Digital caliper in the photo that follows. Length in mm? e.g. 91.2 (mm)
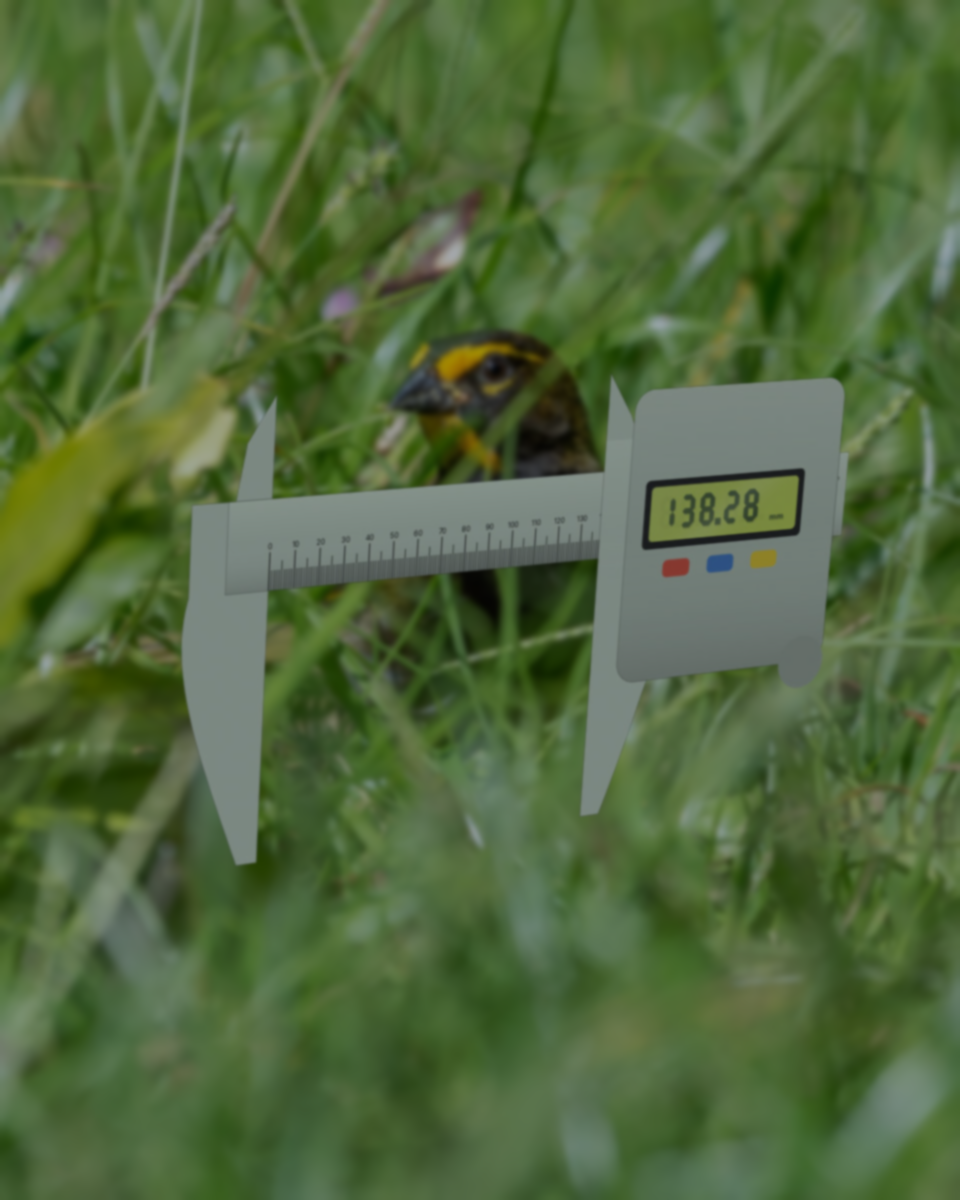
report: 138.28 (mm)
